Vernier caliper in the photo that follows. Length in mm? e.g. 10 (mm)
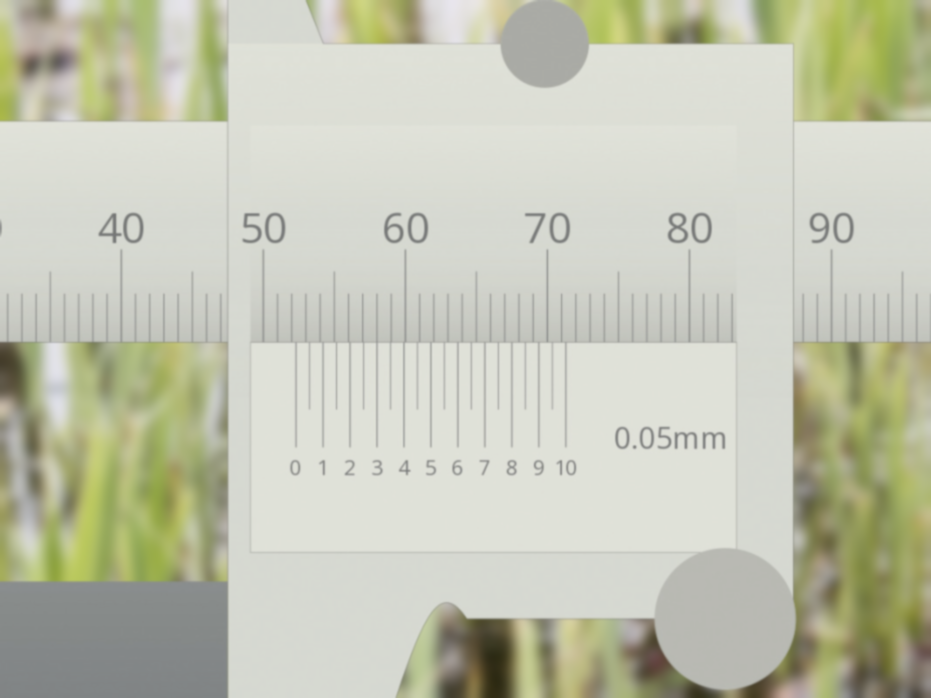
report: 52.3 (mm)
